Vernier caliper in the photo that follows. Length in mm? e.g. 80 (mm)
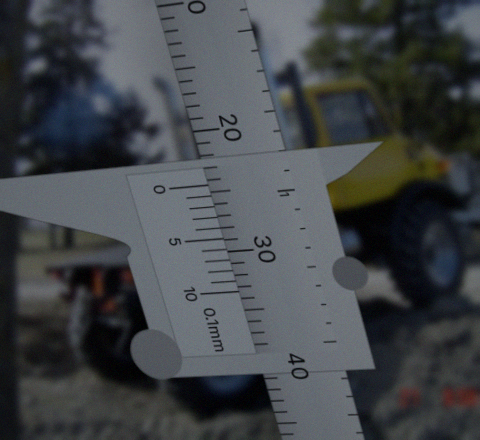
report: 24.4 (mm)
